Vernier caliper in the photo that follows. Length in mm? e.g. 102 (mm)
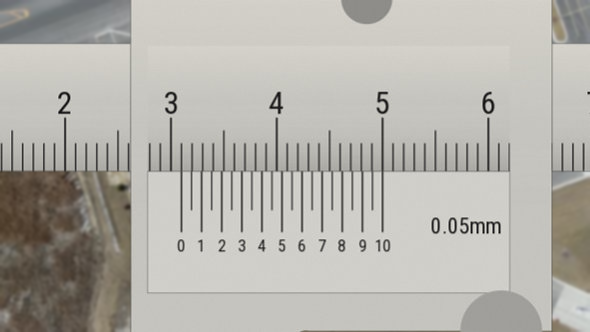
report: 31.0 (mm)
